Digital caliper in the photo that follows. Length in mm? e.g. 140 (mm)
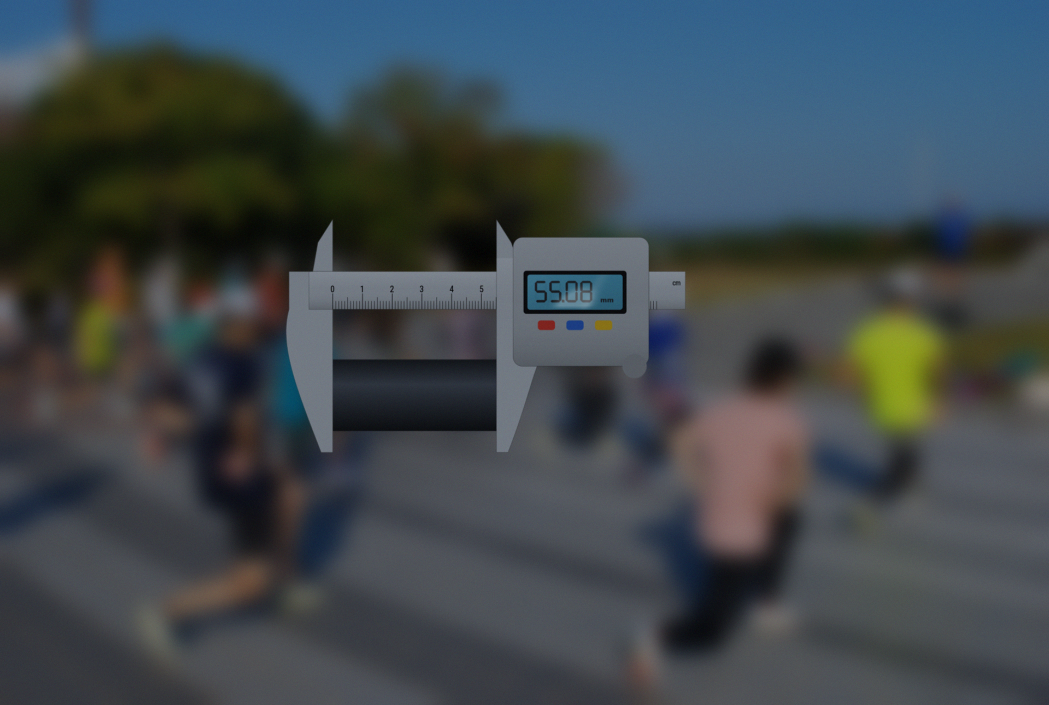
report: 55.08 (mm)
